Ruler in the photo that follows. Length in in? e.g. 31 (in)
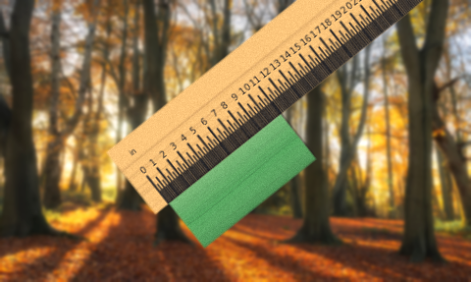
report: 11 (in)
